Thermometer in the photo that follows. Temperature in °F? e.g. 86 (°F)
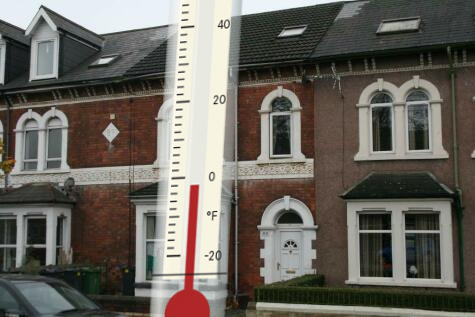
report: -2 (°F)
